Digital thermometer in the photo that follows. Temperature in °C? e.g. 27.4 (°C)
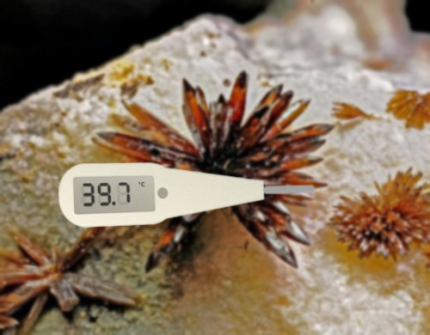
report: 39.7 (°C)
